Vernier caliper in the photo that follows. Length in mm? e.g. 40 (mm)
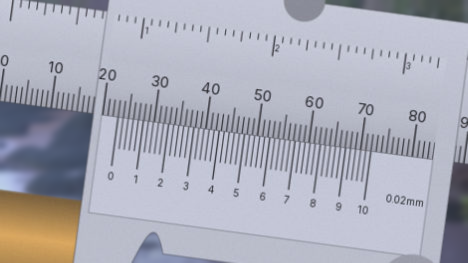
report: 23.0 (mm)
